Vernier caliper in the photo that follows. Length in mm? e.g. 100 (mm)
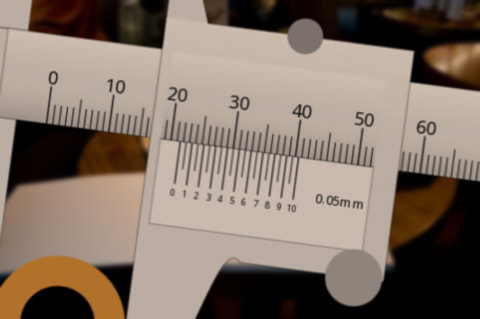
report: 21.5 (mm)
